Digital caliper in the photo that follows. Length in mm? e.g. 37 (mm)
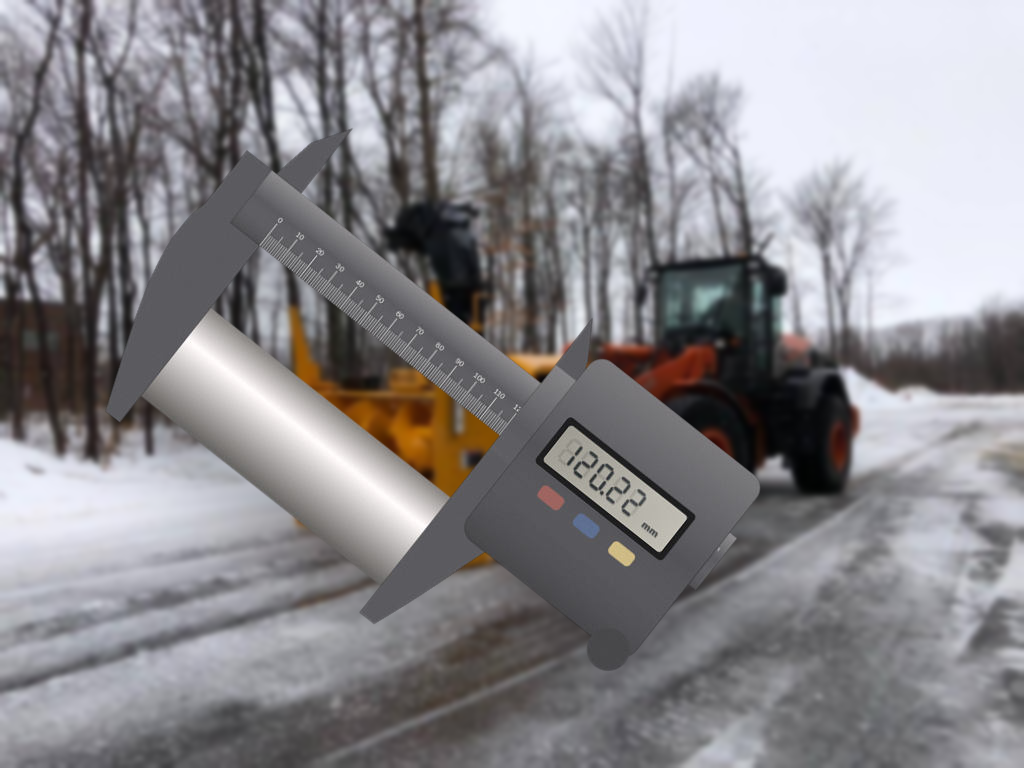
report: 120.22 (mm)
